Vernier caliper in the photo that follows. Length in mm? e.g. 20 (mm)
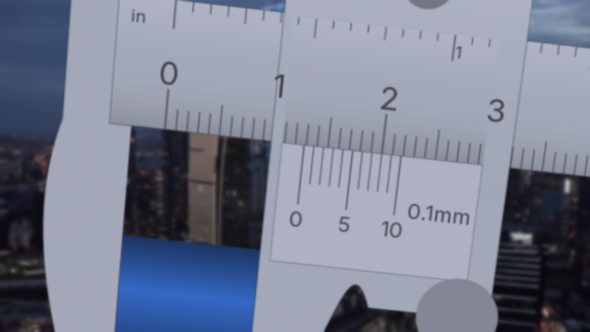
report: 12.8 (mm)
